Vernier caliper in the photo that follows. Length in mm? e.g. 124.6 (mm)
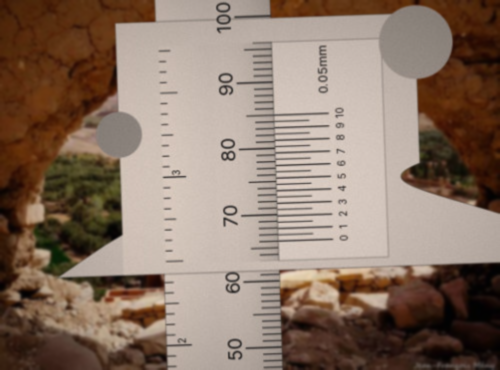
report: 66.0 (mm)
